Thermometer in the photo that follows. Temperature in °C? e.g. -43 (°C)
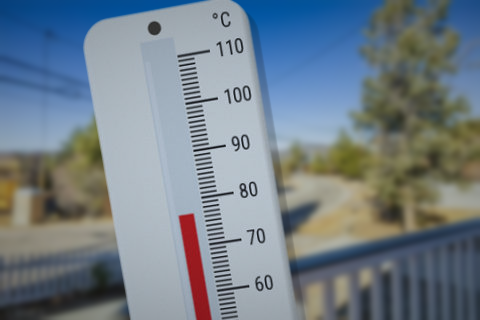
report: 77 (°C)
